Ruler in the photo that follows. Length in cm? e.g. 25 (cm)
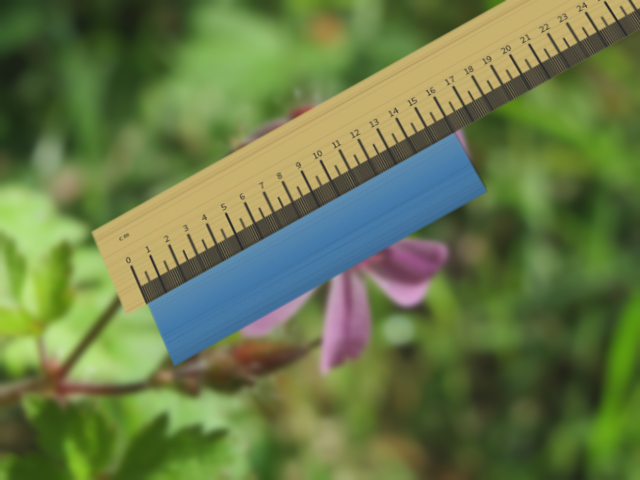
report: 16 (cm)
